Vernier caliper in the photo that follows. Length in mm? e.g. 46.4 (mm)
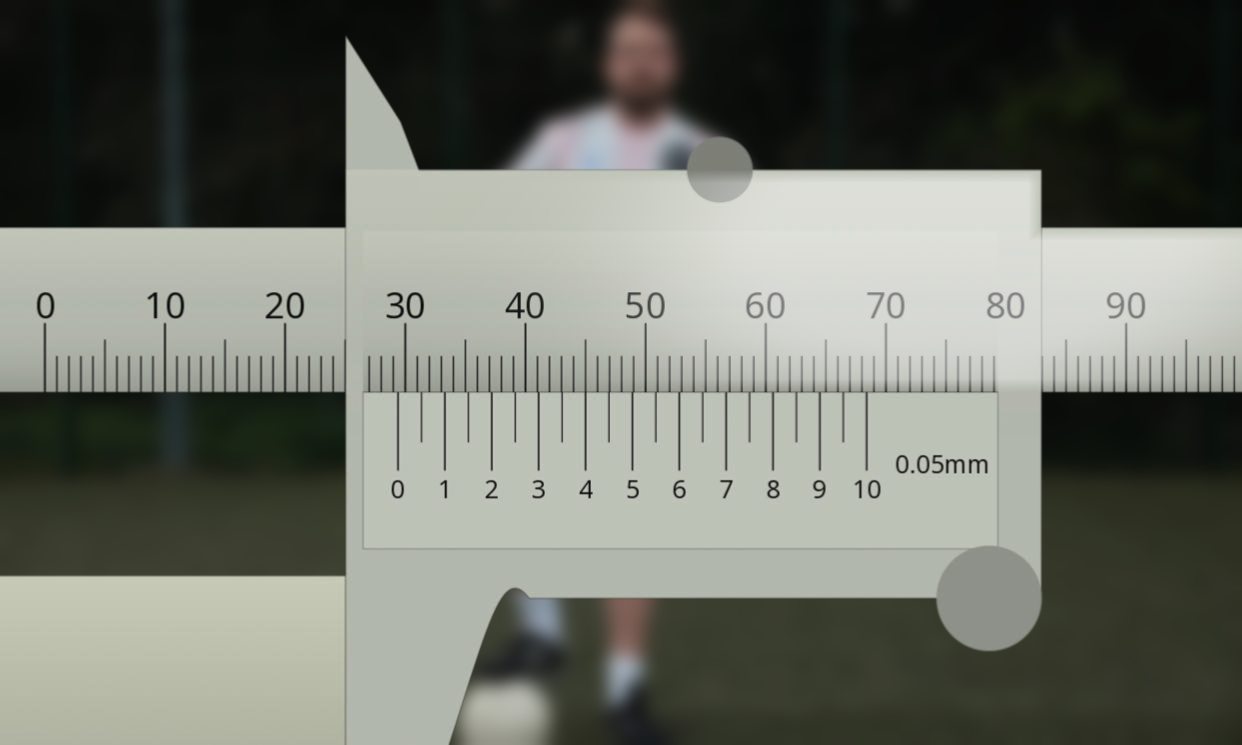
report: 29.4 (mm)
